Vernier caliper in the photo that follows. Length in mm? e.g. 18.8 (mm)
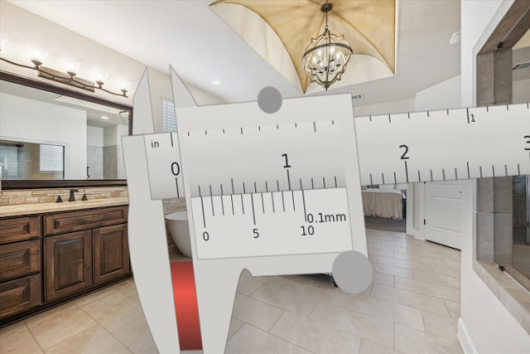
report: 2.1 (mm)
